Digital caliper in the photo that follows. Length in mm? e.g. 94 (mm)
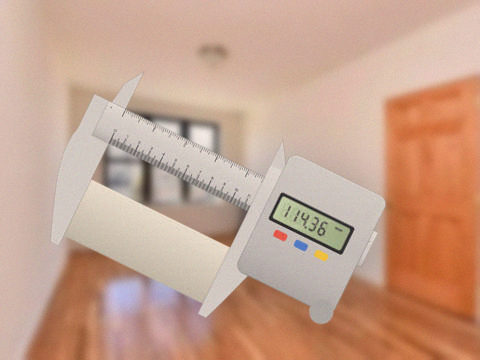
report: 114.36 (mm)
